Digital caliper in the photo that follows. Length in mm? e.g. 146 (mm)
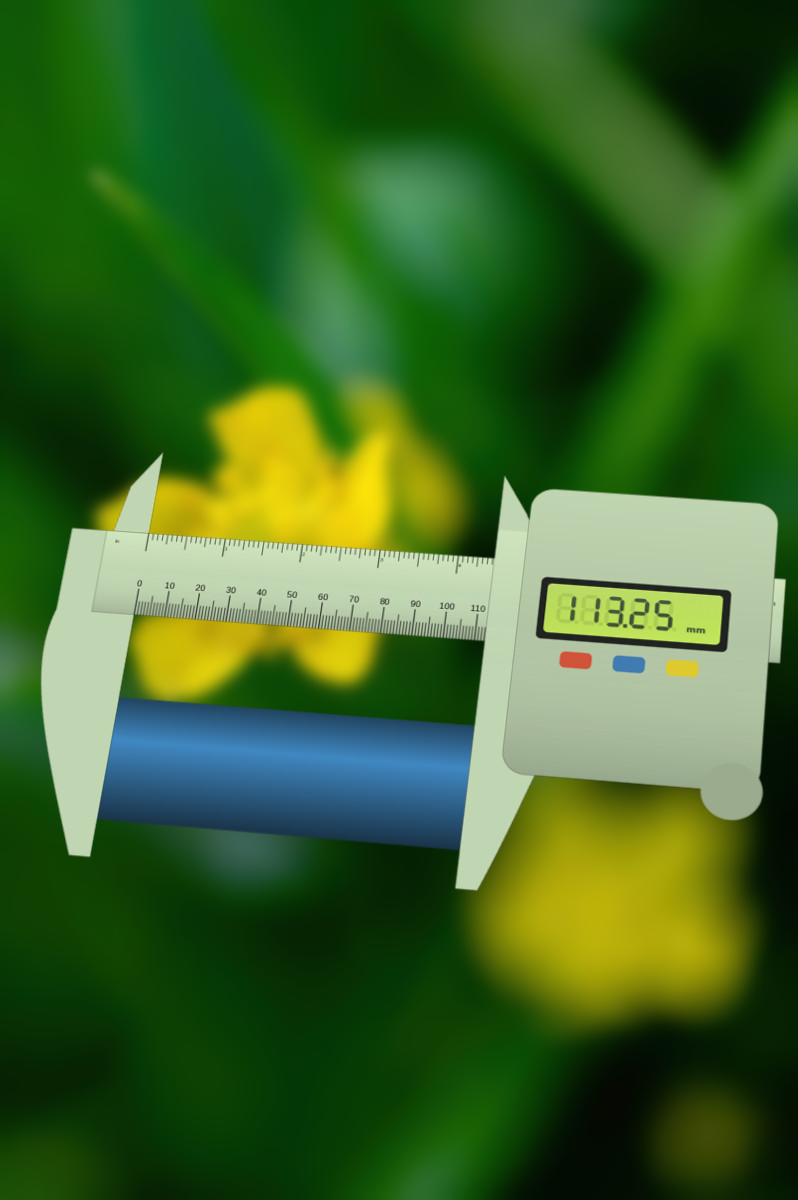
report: 113.25 (mm)
